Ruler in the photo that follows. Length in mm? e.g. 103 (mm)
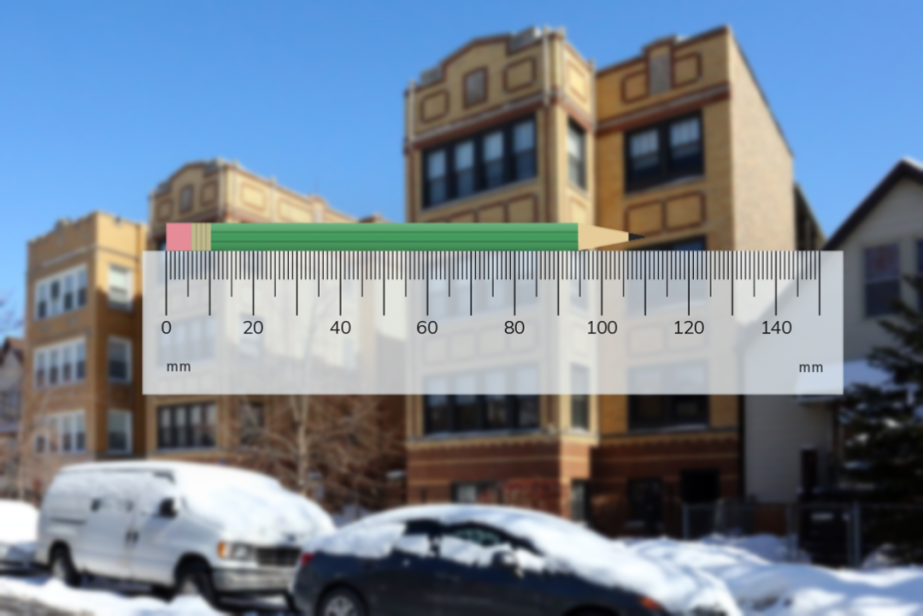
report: 110 (mm)
